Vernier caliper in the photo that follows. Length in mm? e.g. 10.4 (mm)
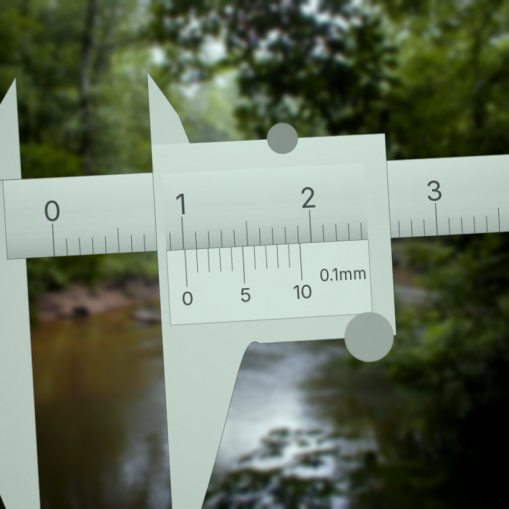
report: 10.1 (mm)
